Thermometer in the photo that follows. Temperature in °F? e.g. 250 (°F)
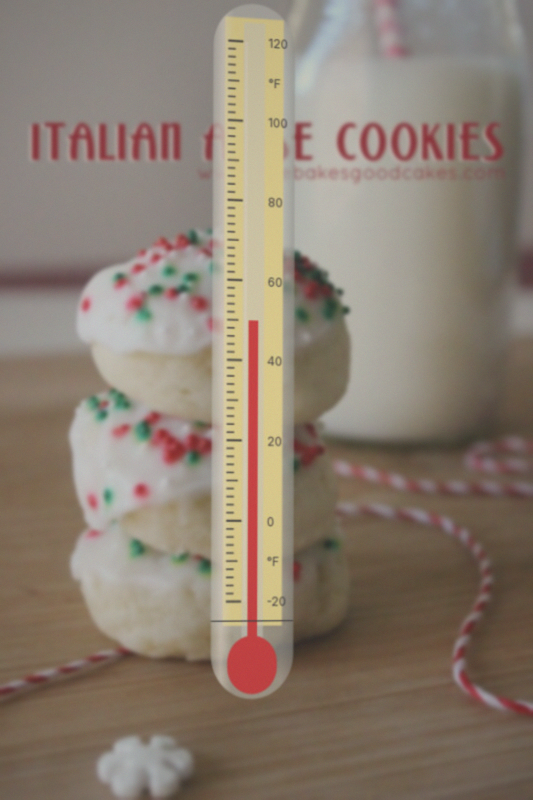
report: 50 (°F)
